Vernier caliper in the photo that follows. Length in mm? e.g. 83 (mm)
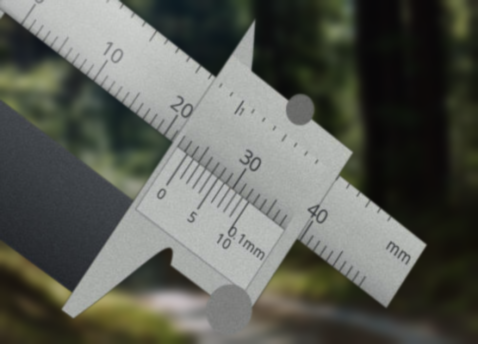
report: 23.4 (mm)
